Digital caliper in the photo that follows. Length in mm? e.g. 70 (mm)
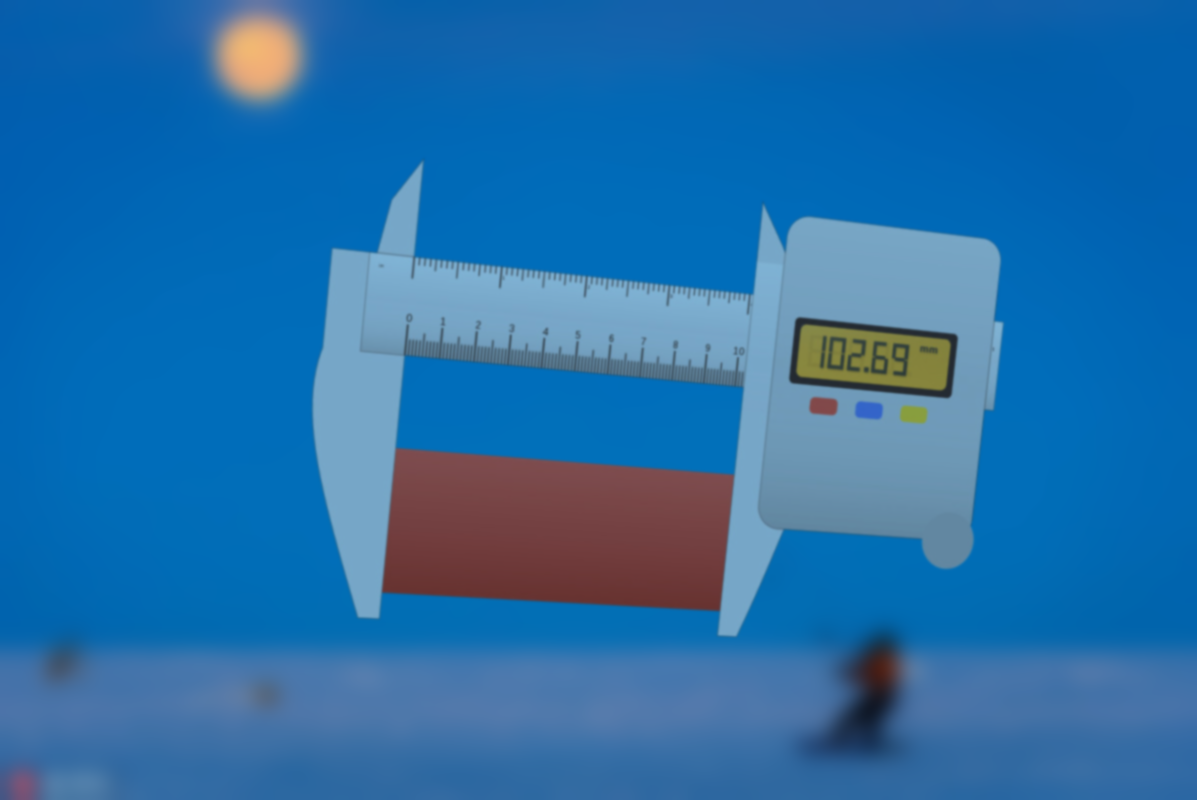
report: 102.69 (mm)
